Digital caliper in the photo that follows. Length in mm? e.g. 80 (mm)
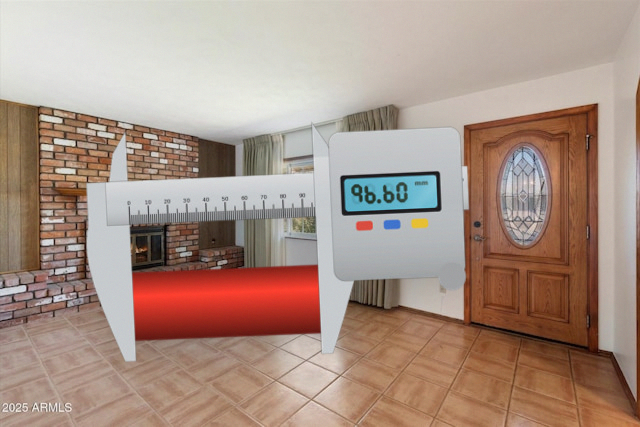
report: 96.60 (mm)
